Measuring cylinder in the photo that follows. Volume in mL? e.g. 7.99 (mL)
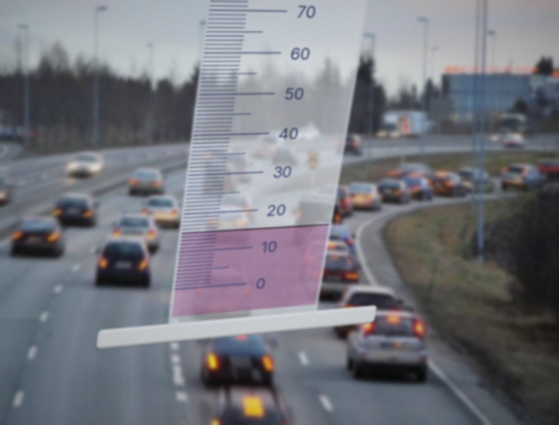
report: 15 (mL)
